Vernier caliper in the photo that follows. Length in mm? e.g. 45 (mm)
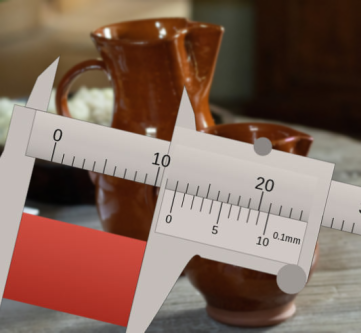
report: 12.0 (mm)
